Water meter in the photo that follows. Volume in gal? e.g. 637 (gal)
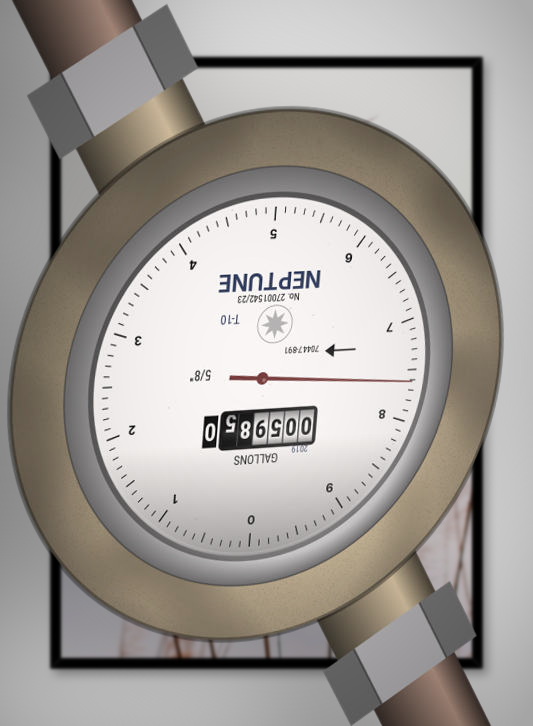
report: 59847.6 (gal)
